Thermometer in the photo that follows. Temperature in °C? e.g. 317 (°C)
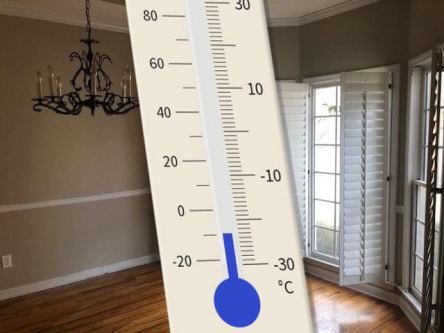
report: -23 (°C)
